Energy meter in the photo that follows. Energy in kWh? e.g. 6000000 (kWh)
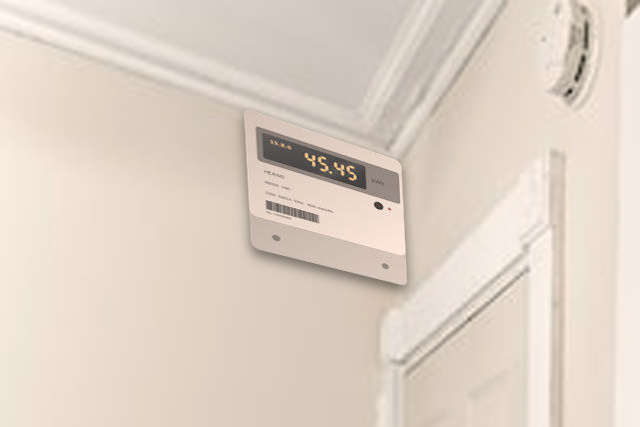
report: 45.45 (kWh)
